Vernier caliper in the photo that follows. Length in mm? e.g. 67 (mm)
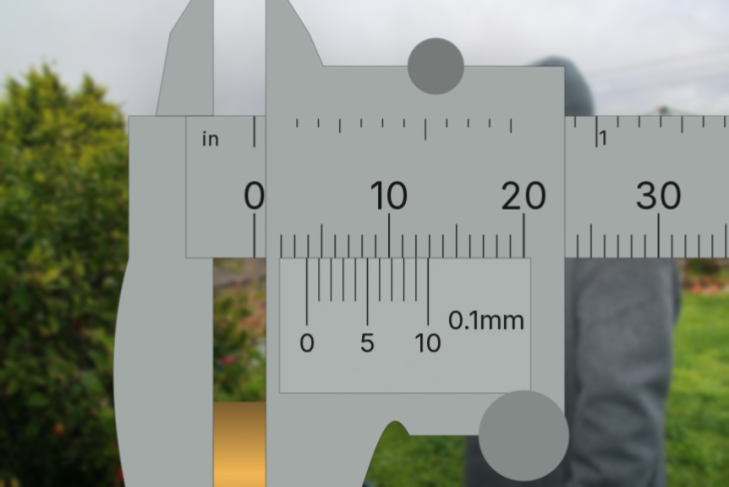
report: 3.9 (mm)
